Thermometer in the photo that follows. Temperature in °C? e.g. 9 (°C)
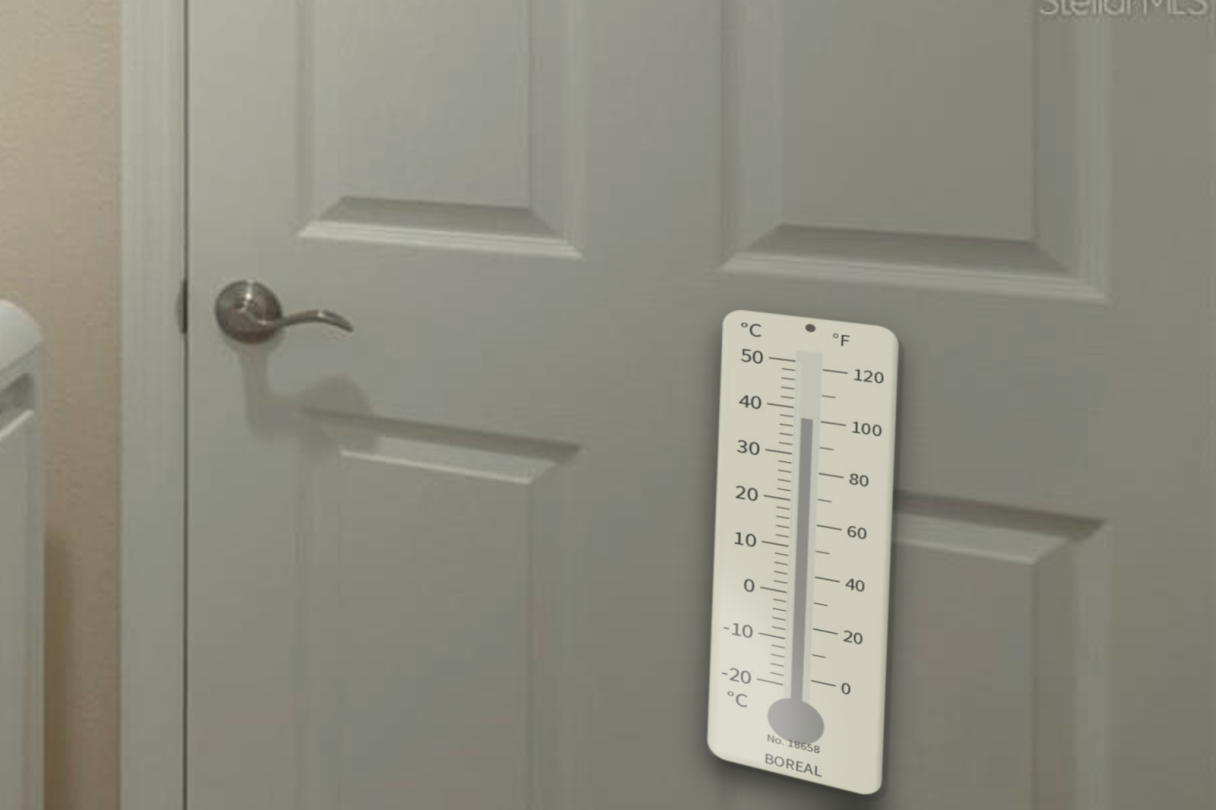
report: 38 (°C)
